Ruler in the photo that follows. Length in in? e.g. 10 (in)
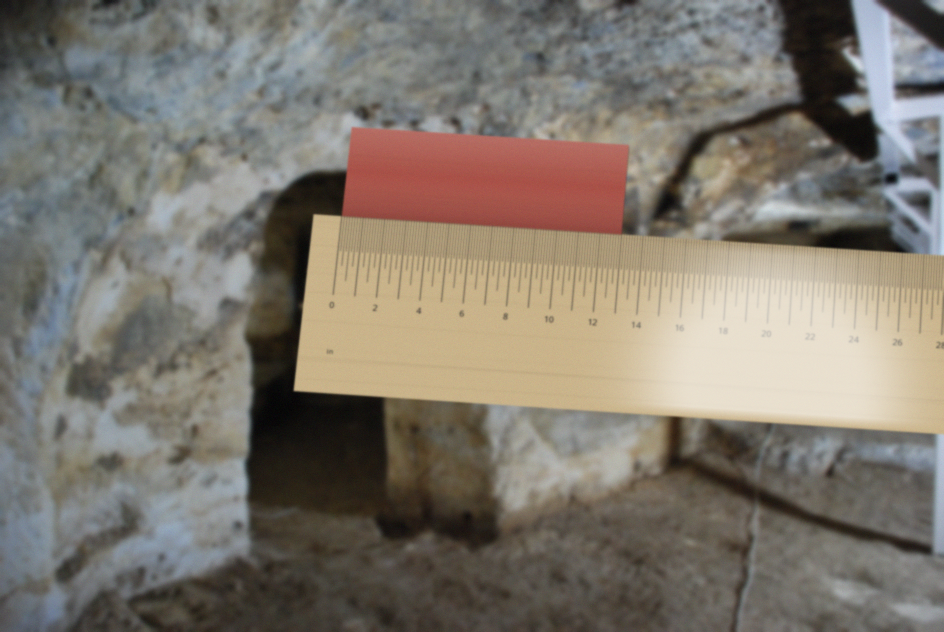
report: 13 (in)
